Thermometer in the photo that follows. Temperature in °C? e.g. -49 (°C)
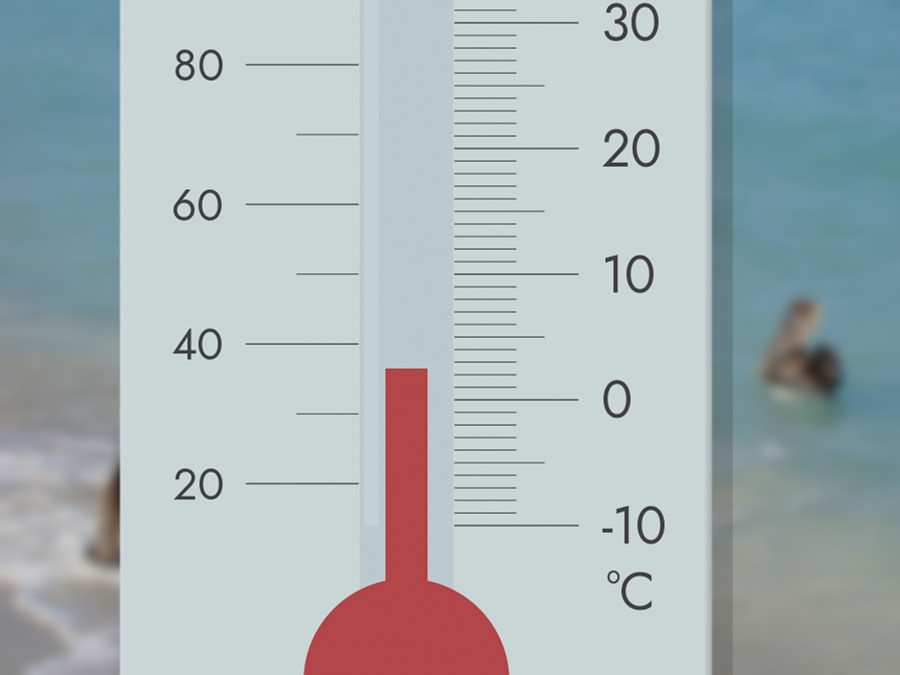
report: 2.5 (°C)
